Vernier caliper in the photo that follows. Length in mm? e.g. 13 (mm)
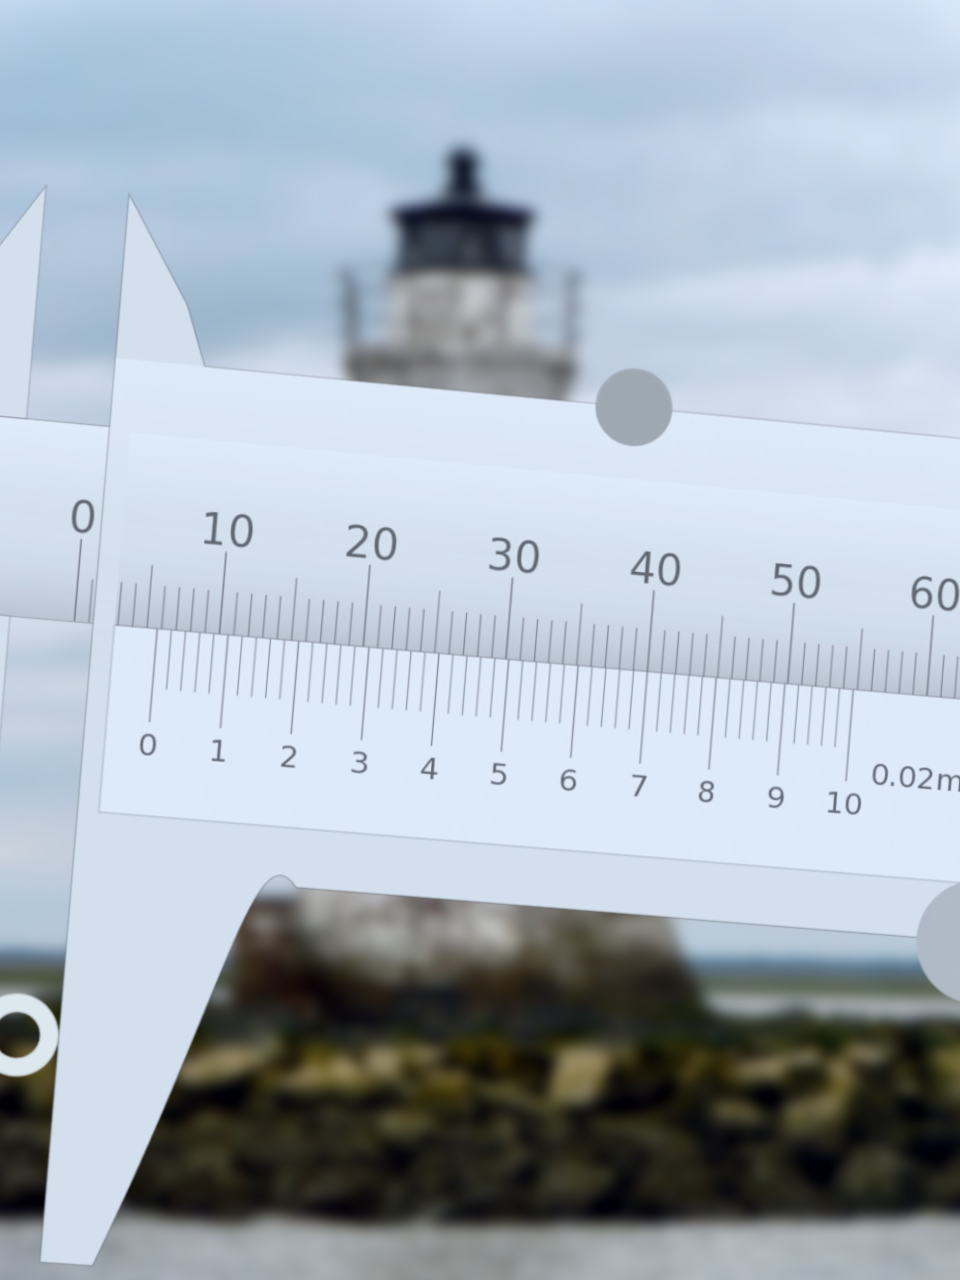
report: 5.7 (mm)
